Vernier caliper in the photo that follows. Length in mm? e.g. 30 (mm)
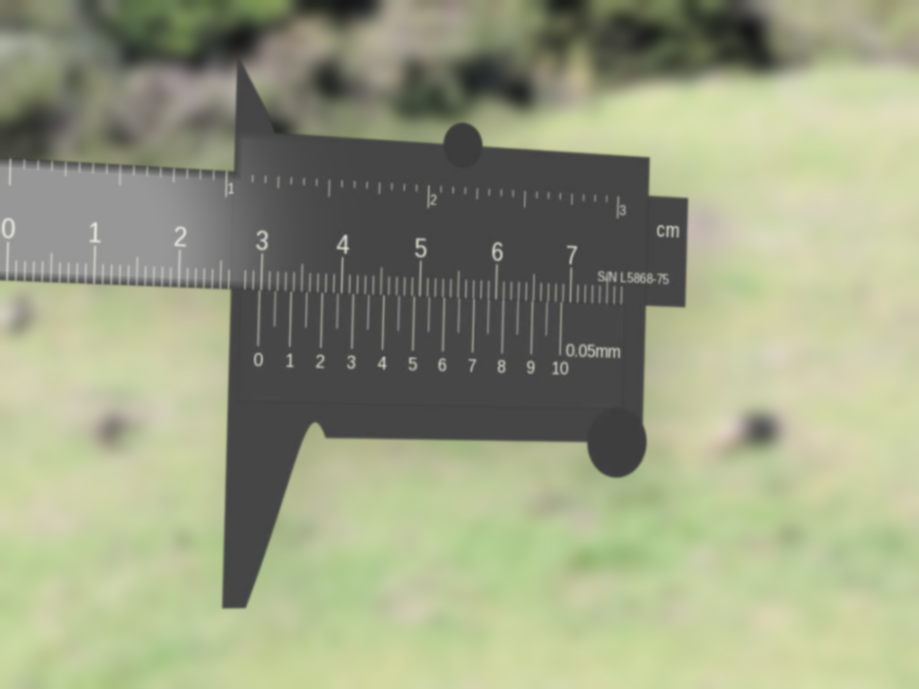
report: 29.8 (mm)
